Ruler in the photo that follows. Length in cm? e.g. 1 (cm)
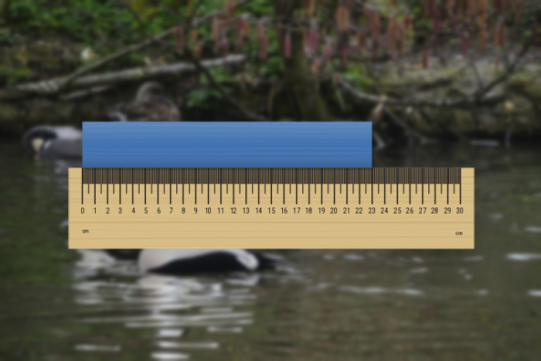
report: 23 (cm)
